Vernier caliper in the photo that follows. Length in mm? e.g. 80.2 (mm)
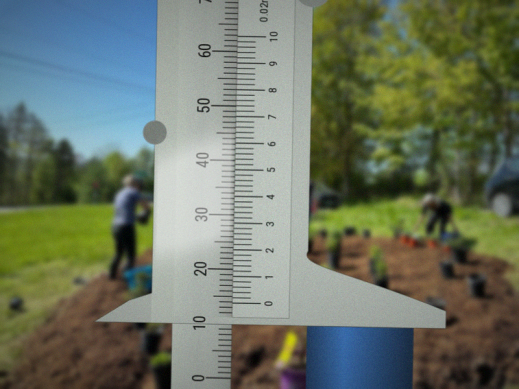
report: 13.8 (mm)
